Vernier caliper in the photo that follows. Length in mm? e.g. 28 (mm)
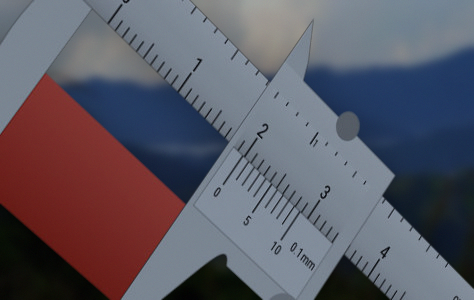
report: 19.8 (mm)
